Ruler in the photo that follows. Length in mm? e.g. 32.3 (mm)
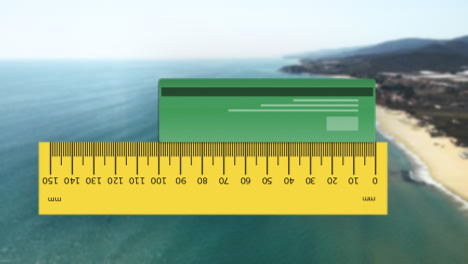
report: 100 (mm)
